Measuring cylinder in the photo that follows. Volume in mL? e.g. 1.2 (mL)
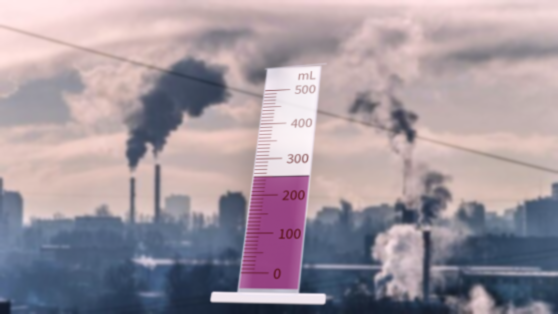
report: 250 (mL)
